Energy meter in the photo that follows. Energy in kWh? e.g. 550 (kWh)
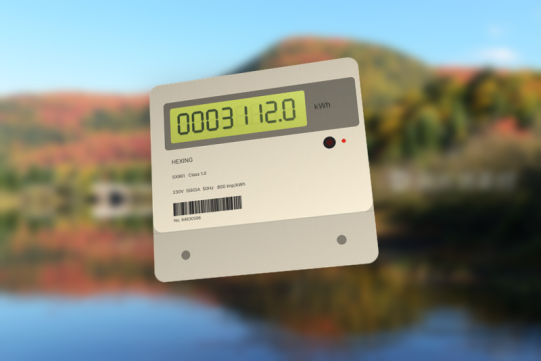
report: 3112.0 (kWh)
